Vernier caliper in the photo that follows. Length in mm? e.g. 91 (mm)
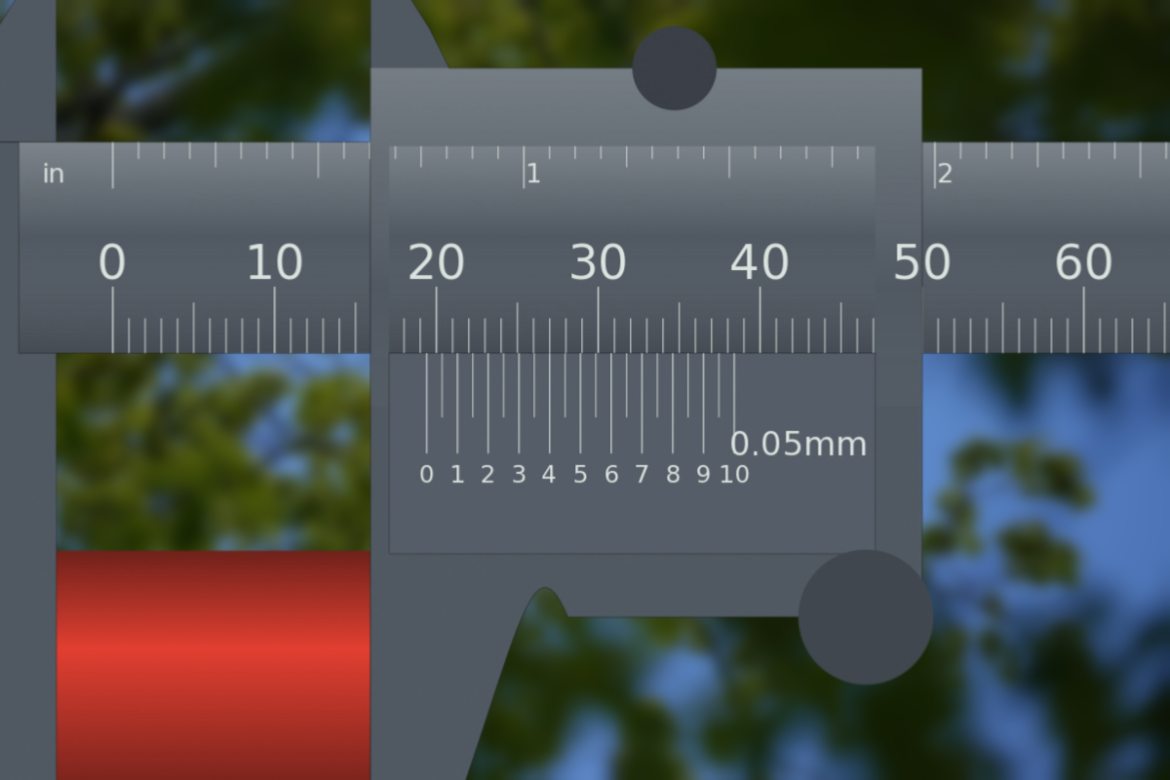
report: 19.4 (mm)
